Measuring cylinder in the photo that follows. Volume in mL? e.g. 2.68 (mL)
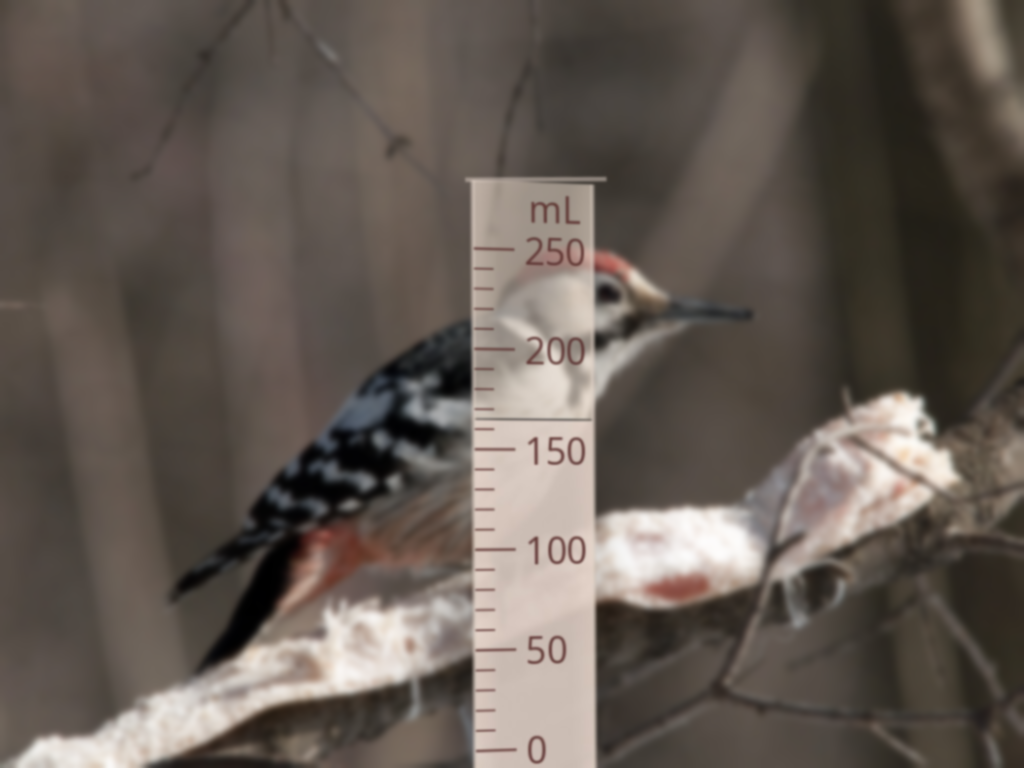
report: 165 (mL)
